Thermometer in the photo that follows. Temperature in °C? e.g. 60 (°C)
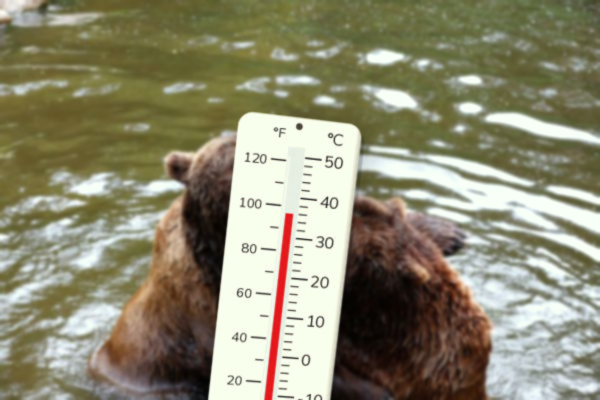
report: 36 (°C)
